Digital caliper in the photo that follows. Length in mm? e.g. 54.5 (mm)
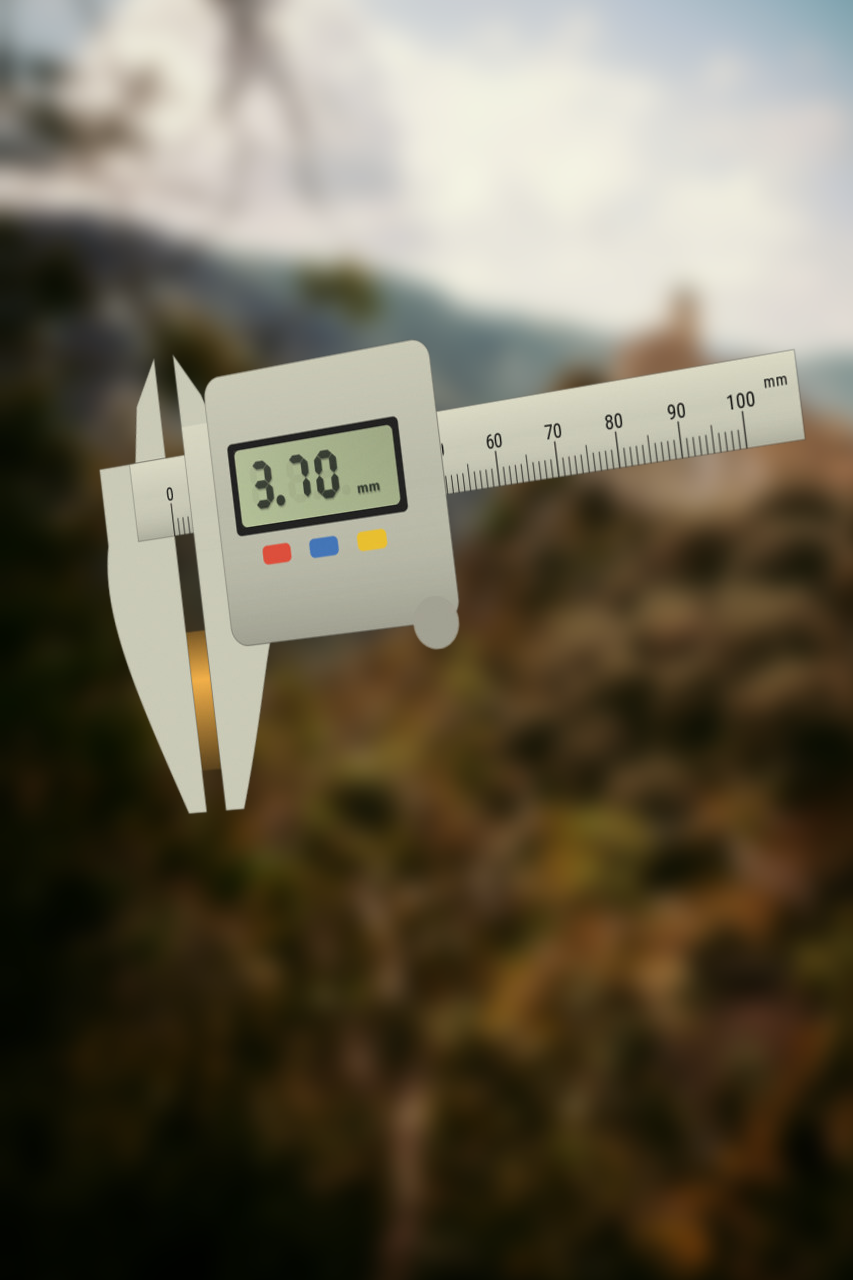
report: 3.70 (mm)
